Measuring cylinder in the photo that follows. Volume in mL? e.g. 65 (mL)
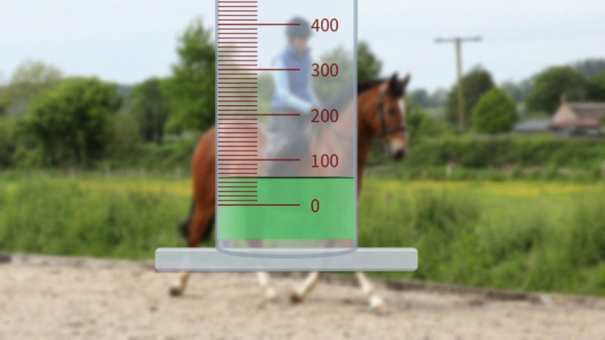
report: 60 (mL)
